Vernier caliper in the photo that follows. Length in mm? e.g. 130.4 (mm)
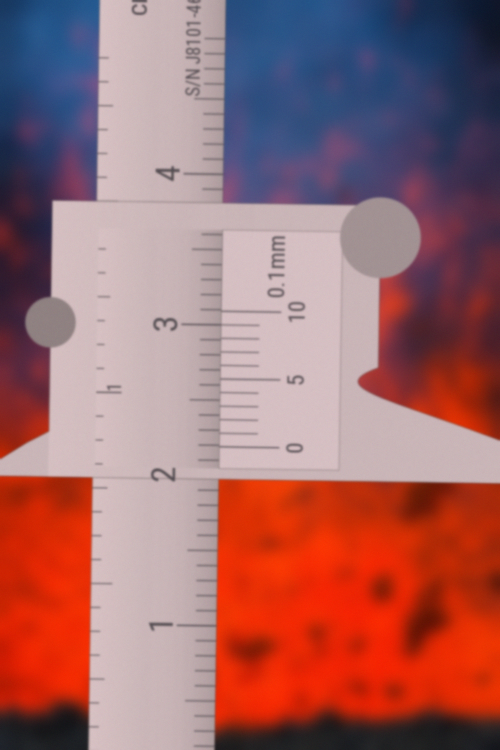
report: 21.9 (mm)
